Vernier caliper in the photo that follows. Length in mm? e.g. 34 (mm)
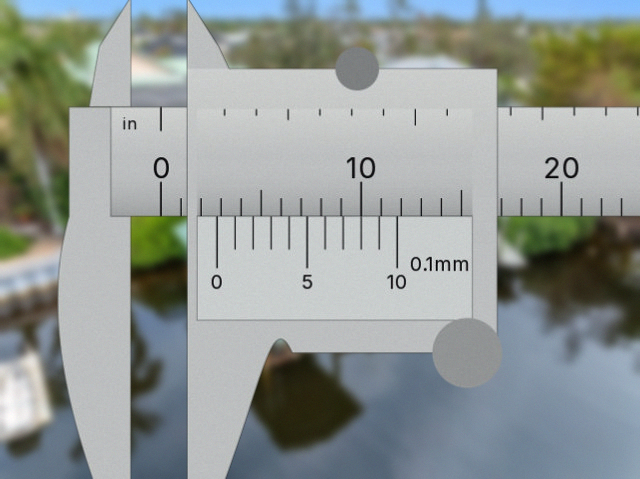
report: 2.8 (mm)
